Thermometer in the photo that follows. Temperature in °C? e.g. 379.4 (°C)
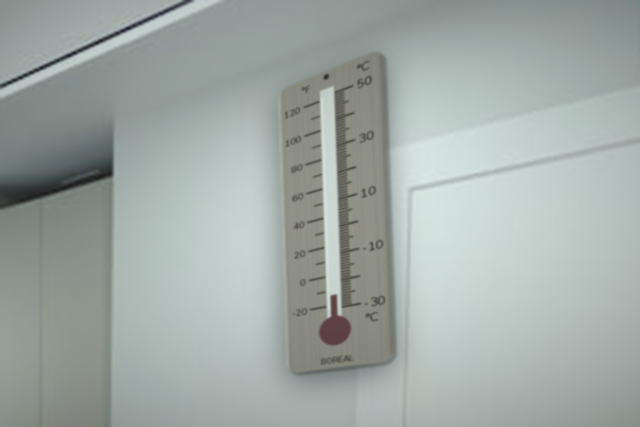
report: -25 (°C)
